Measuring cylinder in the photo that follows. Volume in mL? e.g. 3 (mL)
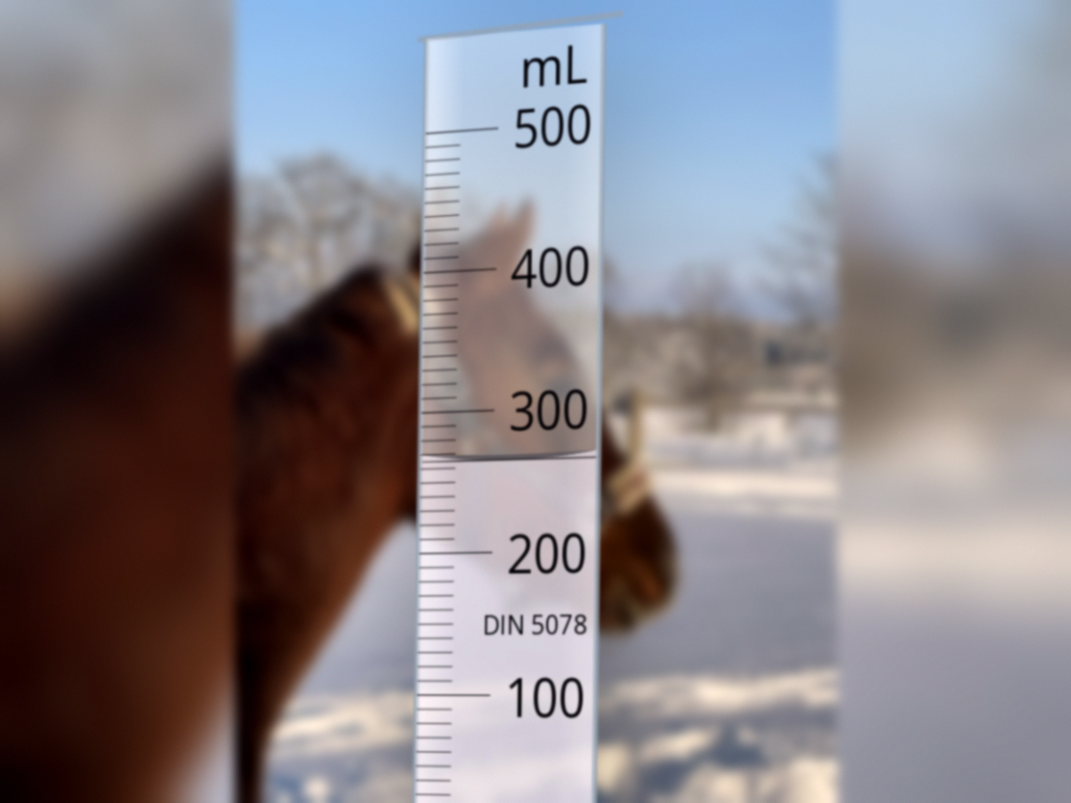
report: 265 (mL)
